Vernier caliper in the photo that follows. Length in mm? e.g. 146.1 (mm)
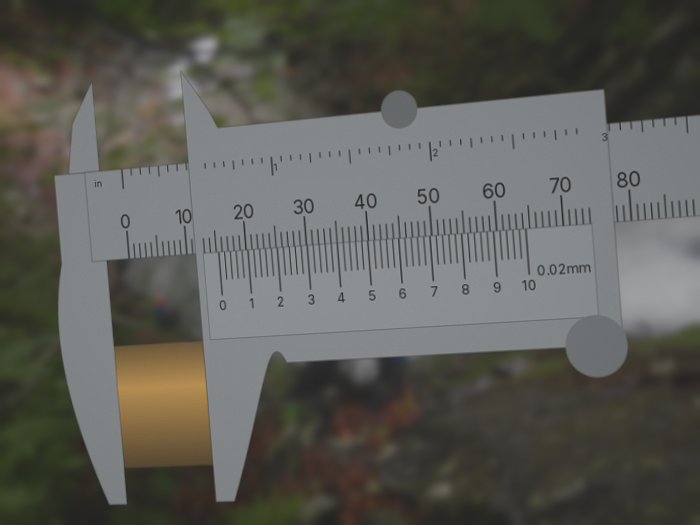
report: 15.4 (mm)
